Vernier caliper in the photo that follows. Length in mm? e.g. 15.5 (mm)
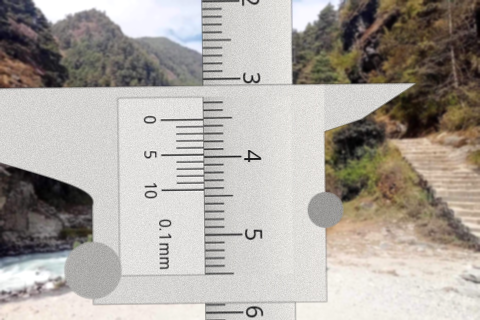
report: 35.2 (mm)
